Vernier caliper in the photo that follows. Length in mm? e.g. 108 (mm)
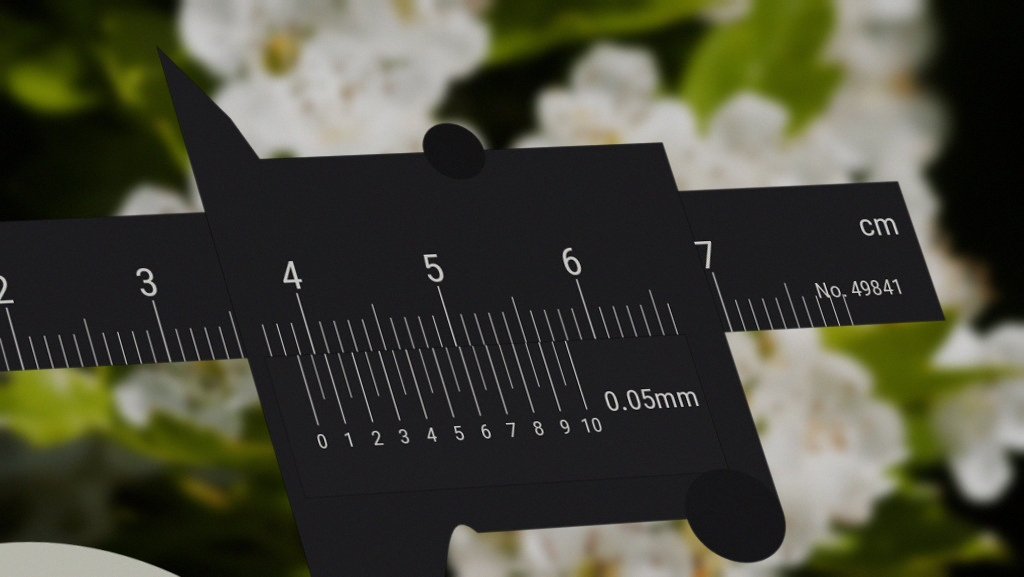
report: 38.8 (mm)
